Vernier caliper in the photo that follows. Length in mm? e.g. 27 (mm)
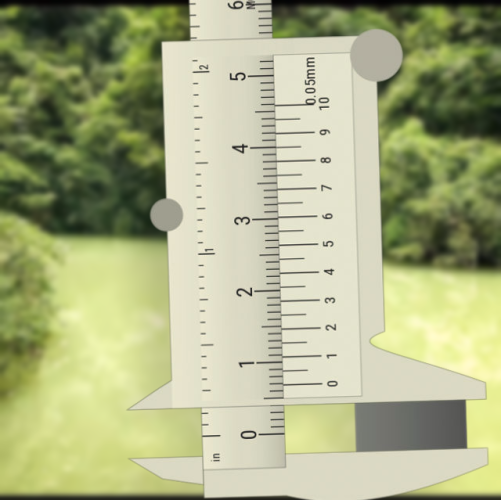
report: 6.8 (mm)
